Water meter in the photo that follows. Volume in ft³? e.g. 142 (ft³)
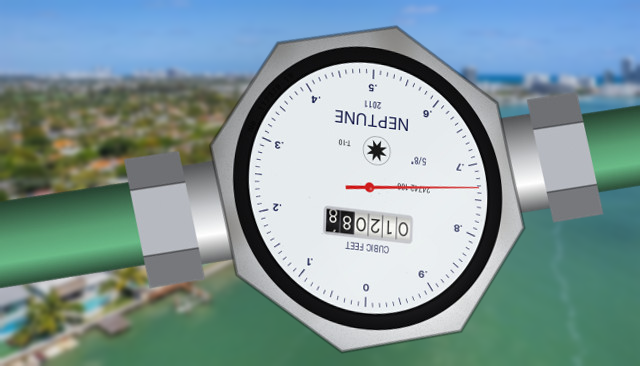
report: 12087.73 (ft³)
